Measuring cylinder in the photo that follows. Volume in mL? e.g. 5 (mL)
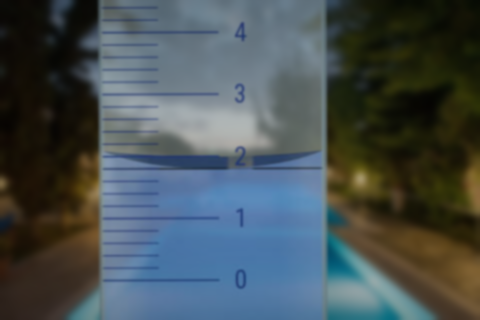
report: 1.8 (mL)
